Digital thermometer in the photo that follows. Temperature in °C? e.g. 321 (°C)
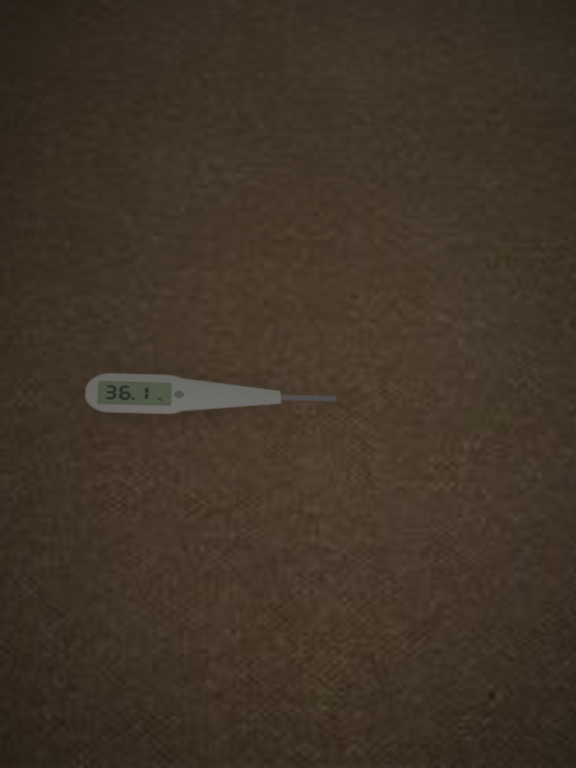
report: 36.1 (°C)
